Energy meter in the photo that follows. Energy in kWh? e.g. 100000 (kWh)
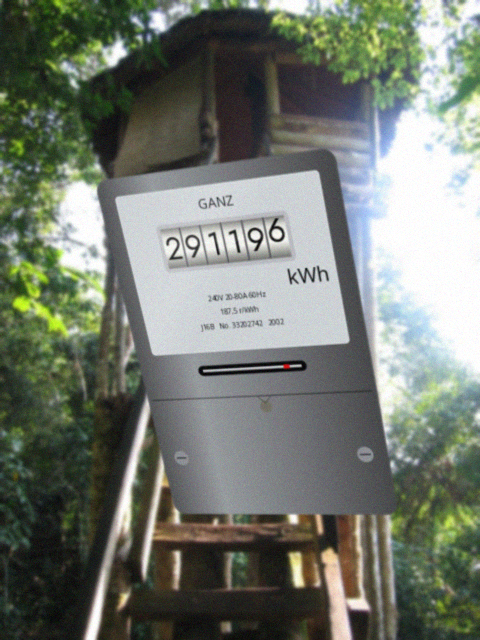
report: 291196 (kWh)
